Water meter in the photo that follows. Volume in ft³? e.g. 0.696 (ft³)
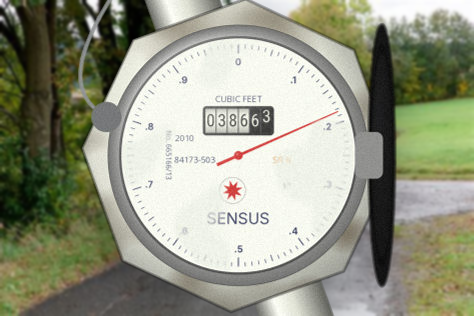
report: 38663.18 (ft³)
